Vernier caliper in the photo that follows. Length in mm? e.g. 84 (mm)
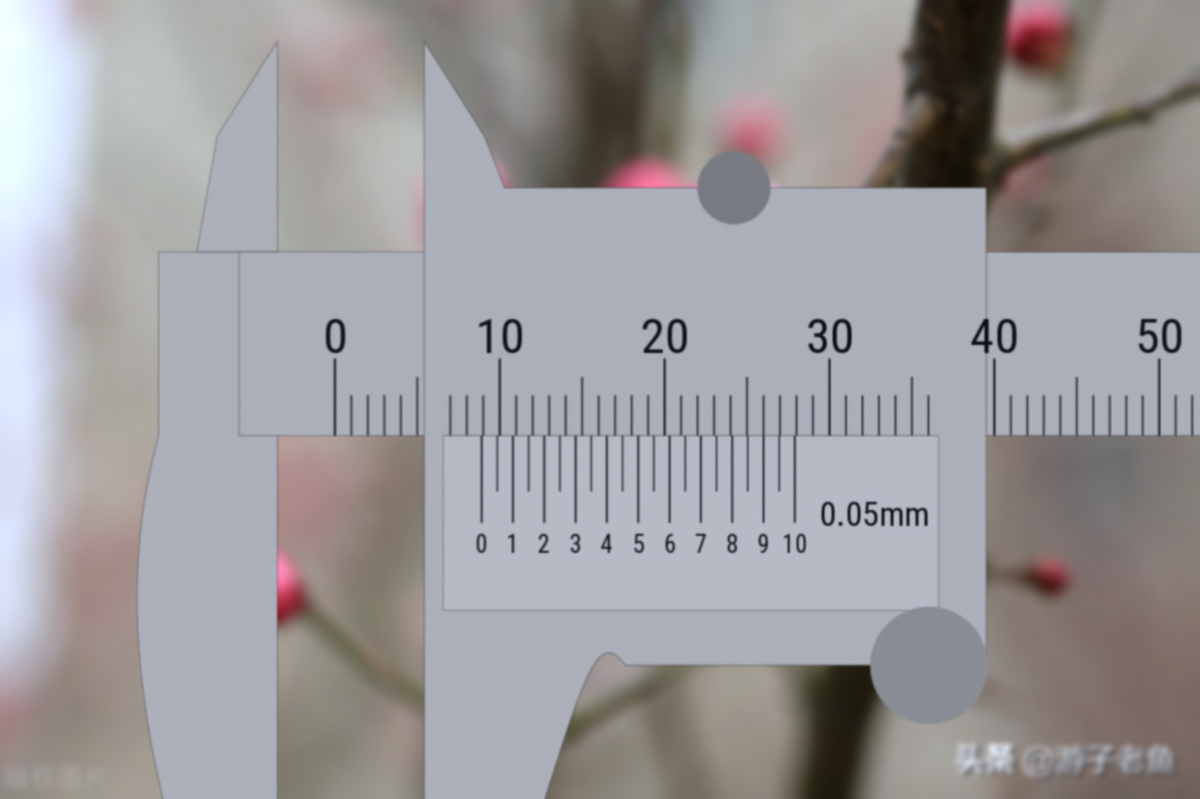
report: 8.9 (mm)
